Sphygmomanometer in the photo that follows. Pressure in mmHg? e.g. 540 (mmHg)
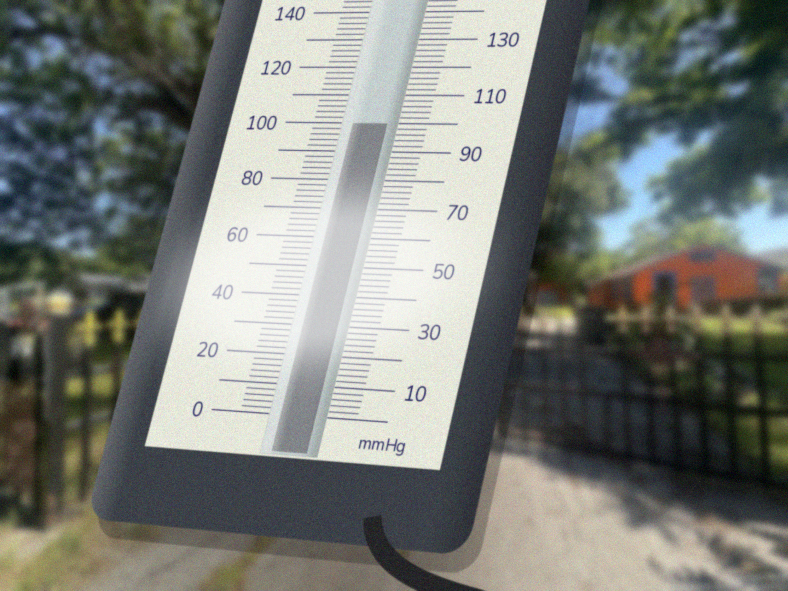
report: 100 (mmHg)
